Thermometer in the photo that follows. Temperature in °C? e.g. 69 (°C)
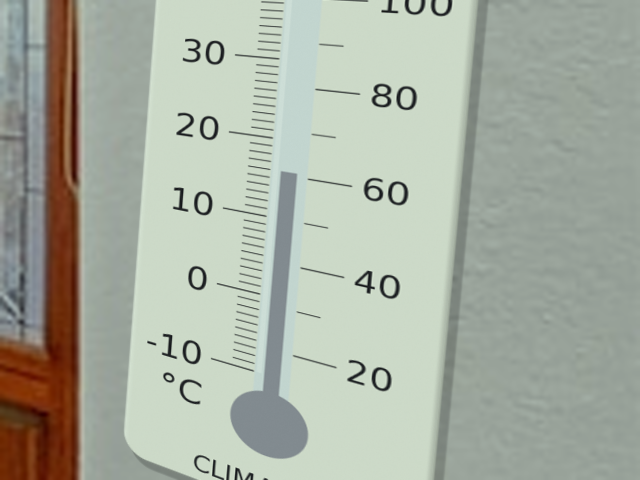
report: 16 (°C)
